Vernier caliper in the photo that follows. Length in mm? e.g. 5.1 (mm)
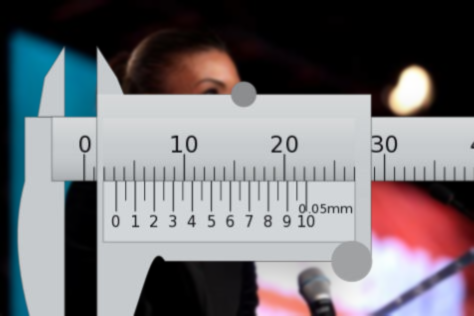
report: 3.2 (mm)
